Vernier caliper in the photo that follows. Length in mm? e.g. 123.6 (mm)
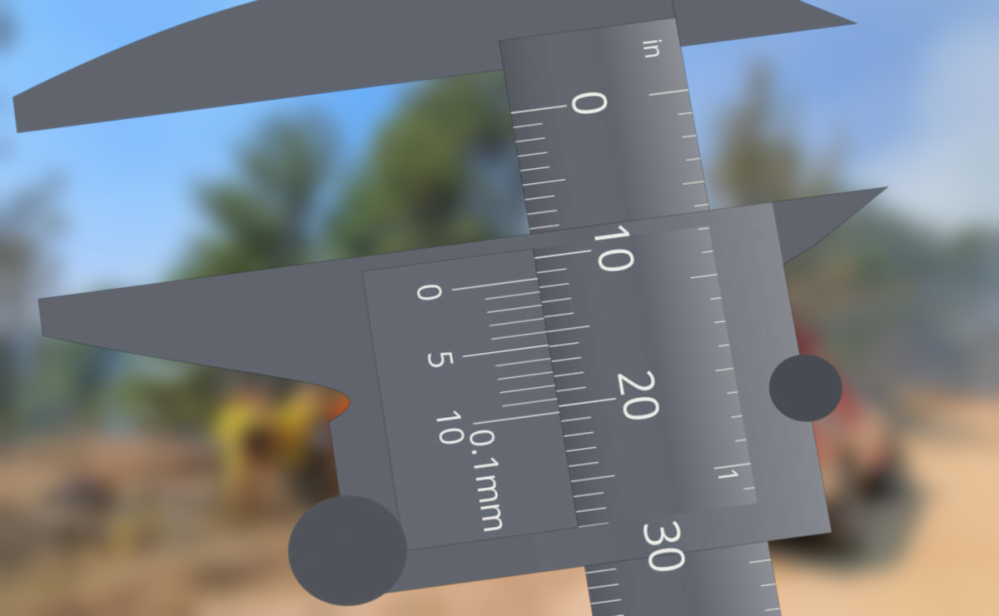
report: 11.4 (mm)
